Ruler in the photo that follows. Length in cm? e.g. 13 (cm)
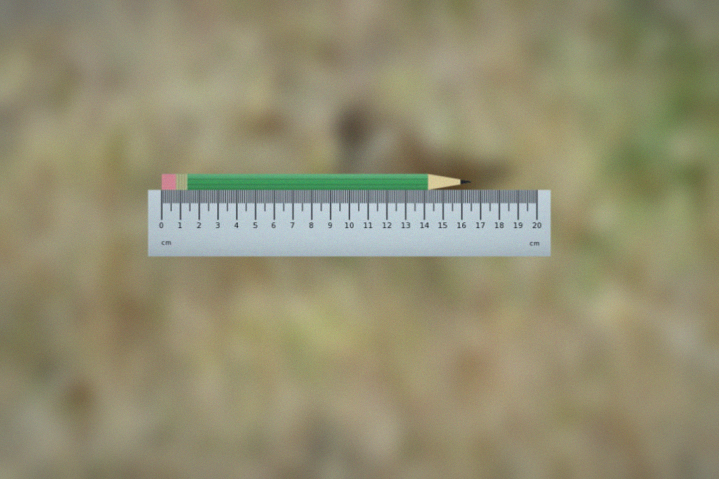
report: 16.5 (cm)
